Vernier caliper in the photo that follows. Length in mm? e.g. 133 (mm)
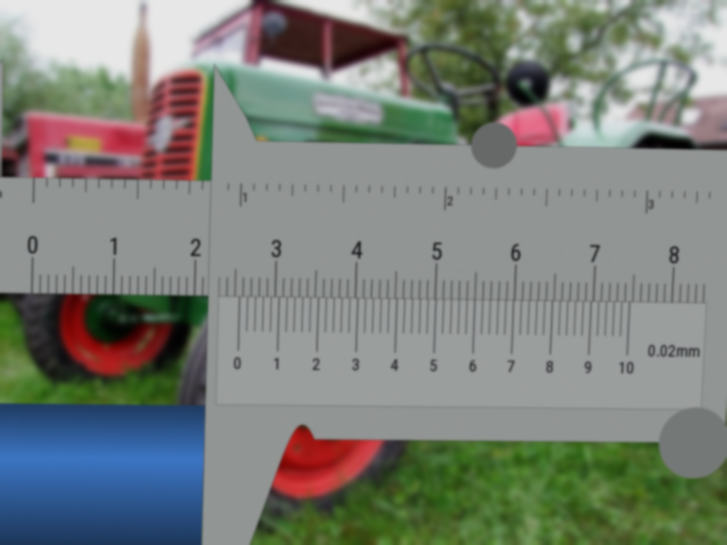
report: 25.6 (mm)
